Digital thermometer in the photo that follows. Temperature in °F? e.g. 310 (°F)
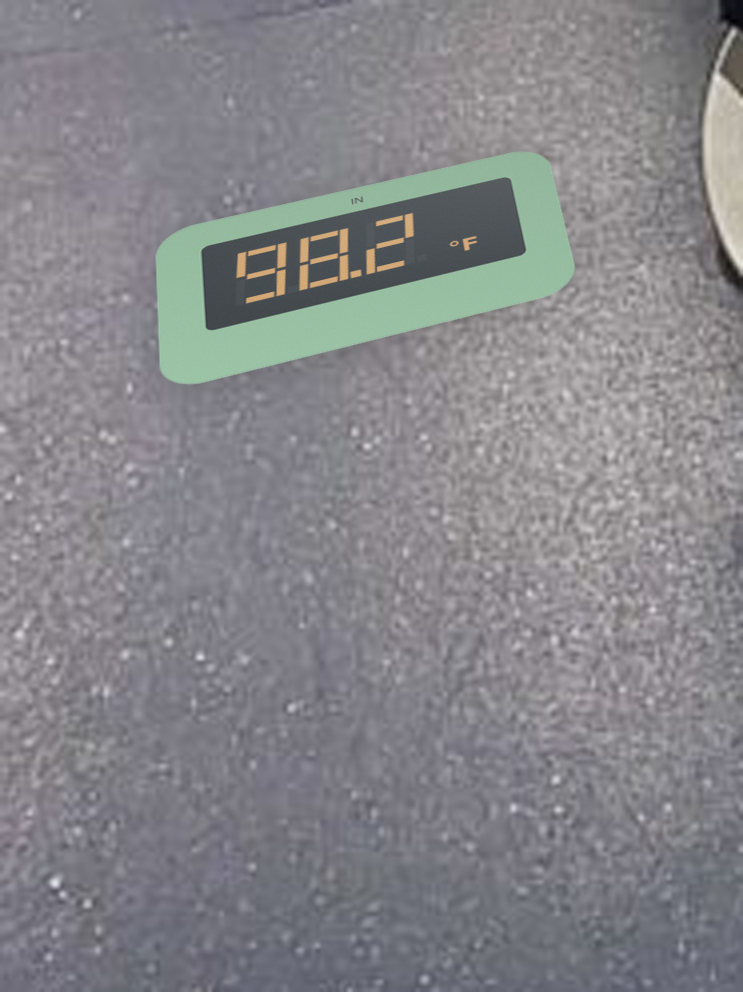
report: 98.2 (°F)
